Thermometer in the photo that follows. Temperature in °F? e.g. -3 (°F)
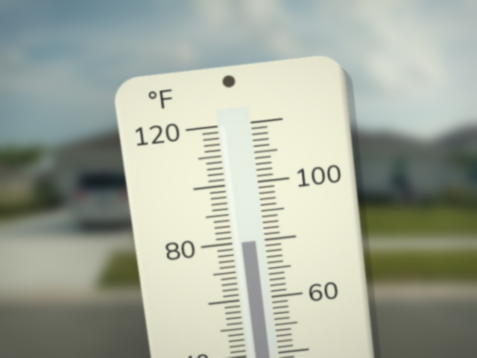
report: 80 (°F)
